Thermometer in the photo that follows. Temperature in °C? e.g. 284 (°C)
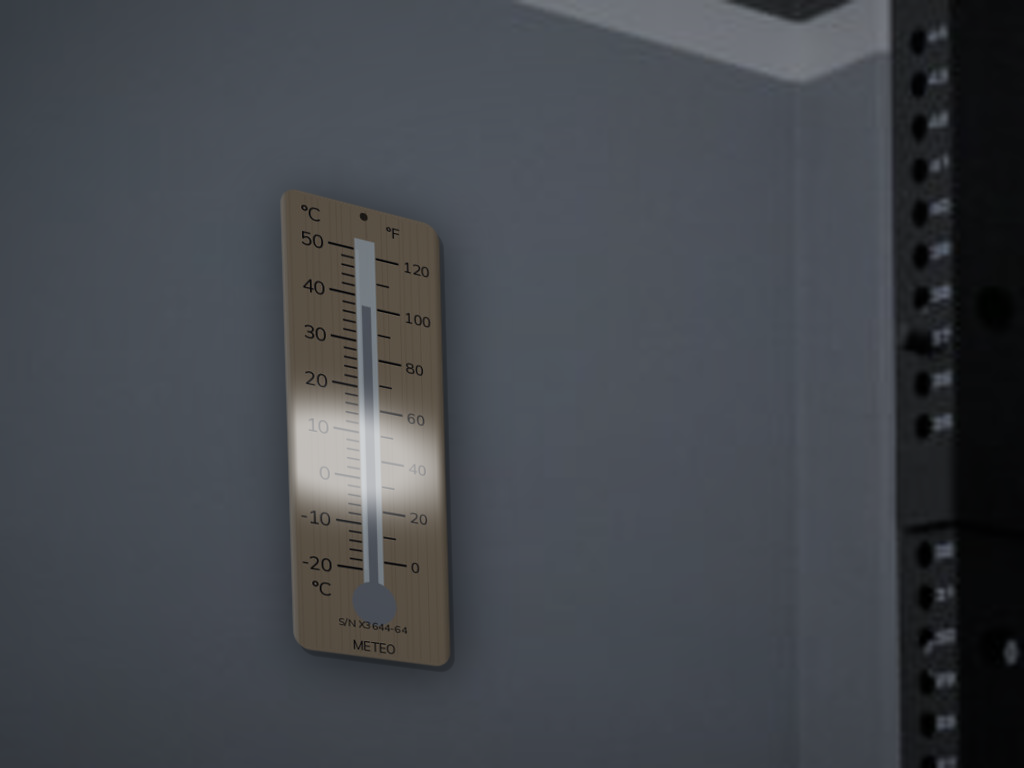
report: 38 (°C)
